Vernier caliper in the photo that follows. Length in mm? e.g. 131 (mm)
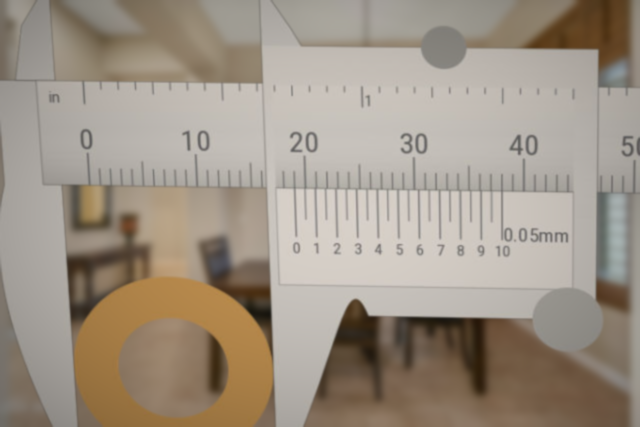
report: 19.0 (mm)
